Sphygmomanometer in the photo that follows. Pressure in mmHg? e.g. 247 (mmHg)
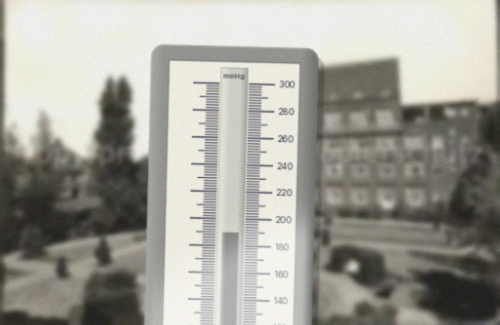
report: 190 (mmHg)
